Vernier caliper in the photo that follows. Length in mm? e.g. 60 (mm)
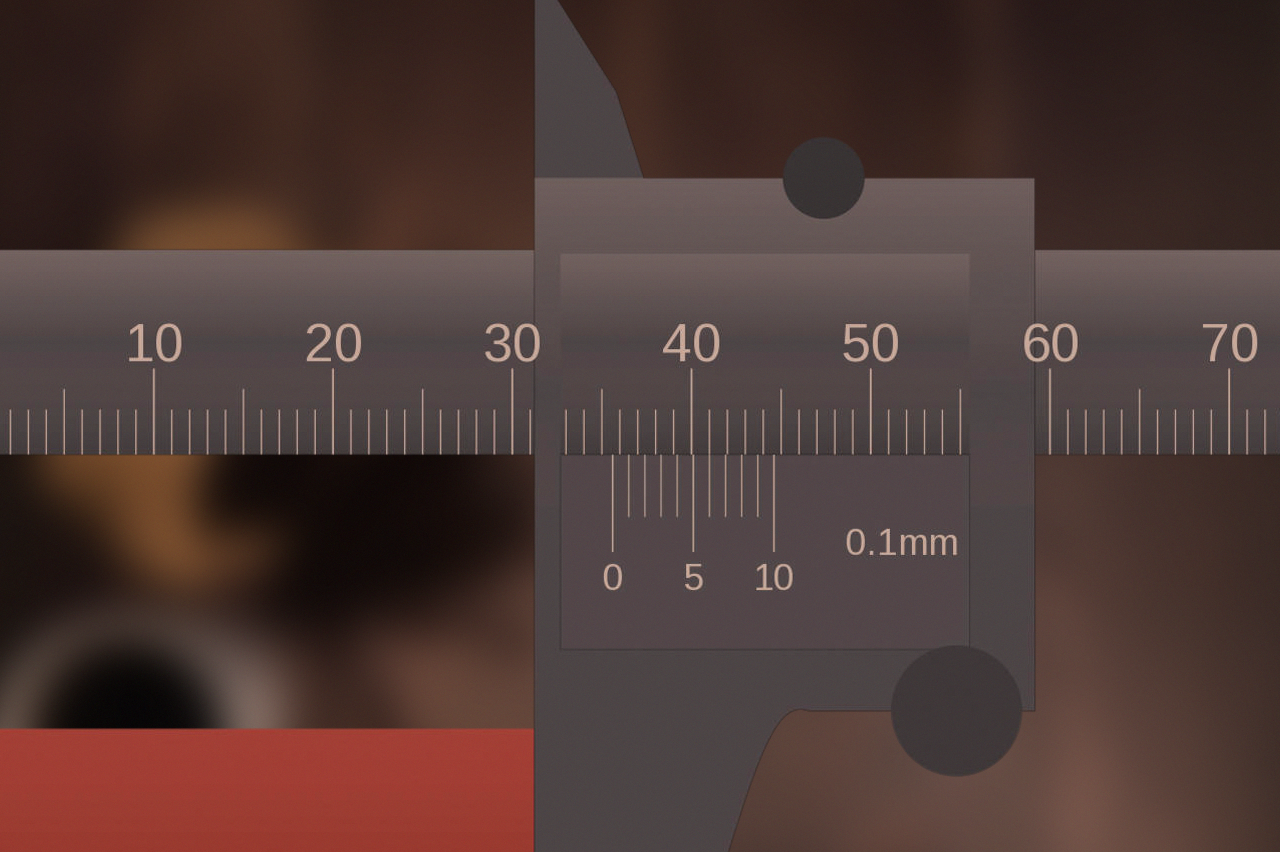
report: 35.6 (mm)
